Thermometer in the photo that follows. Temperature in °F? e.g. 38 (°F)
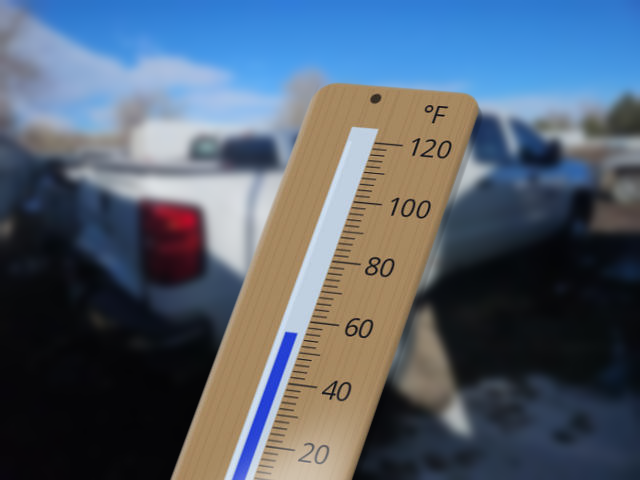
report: 56 (°F)
